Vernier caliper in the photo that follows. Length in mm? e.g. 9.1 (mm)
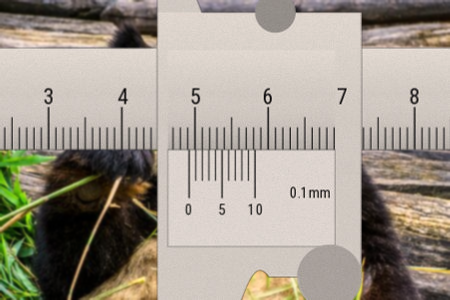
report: 49.2 (mm)
